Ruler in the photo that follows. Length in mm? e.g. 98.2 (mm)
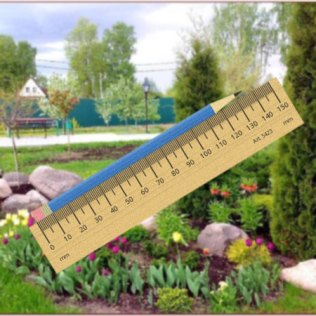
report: 135 (mm)
